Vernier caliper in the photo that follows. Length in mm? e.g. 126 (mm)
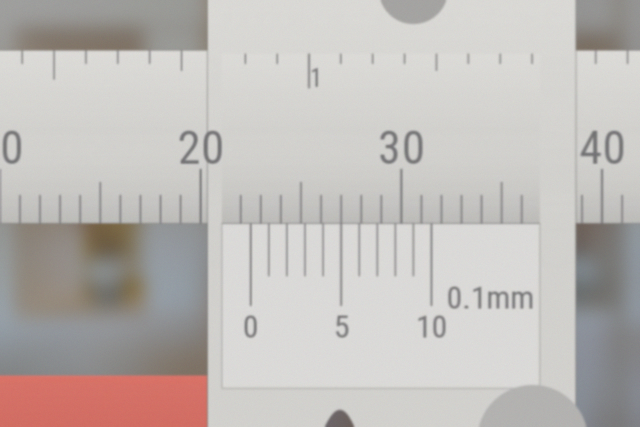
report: 22.5 (mm)
